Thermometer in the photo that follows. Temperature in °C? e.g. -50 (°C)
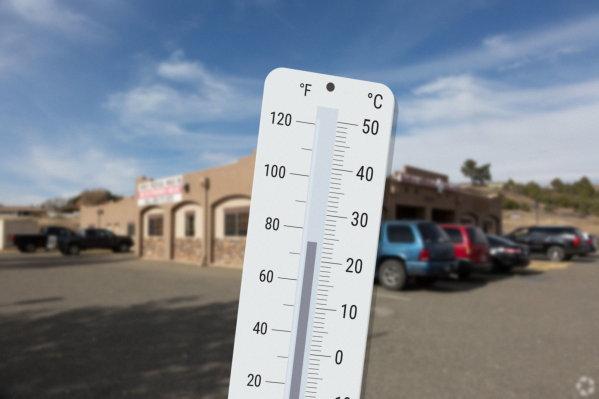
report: 24 (°C)
